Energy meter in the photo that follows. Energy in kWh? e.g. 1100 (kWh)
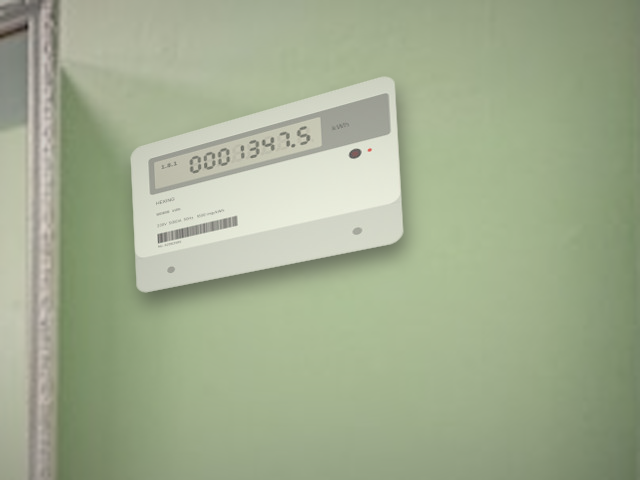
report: 1347.5 (kWh)
